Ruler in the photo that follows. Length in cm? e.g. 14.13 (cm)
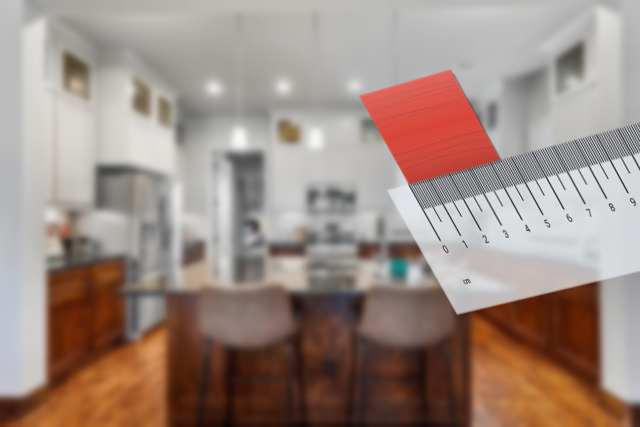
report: 4.5 (cm)
